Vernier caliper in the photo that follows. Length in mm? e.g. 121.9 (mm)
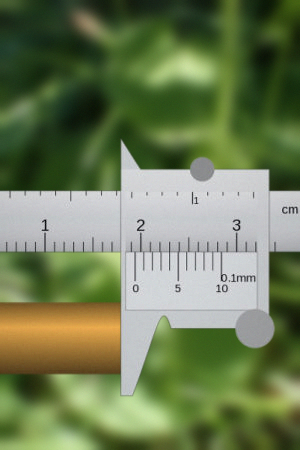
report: 19.4 (mm)
